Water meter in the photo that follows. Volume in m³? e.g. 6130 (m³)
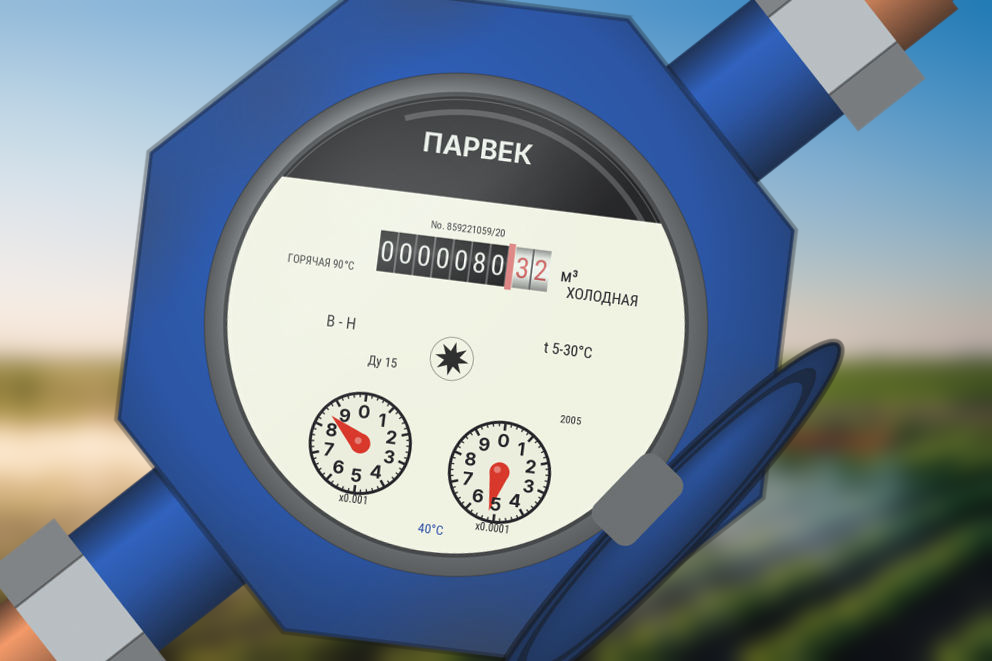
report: 80.3285 (m³)
